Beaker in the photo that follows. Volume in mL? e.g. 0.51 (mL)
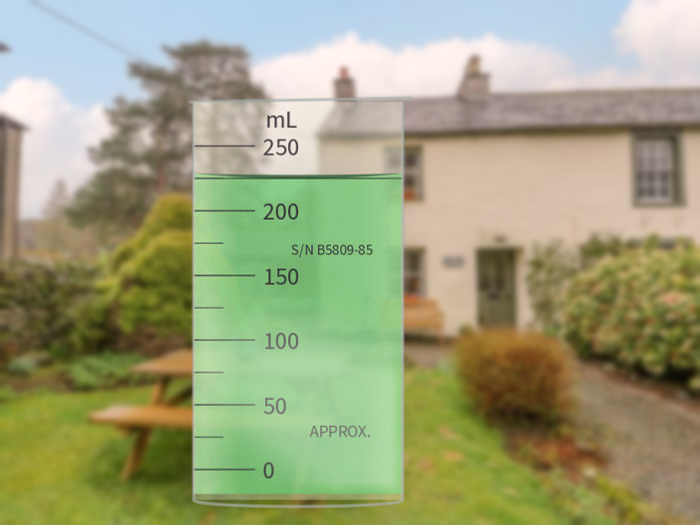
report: 225 (mL)
